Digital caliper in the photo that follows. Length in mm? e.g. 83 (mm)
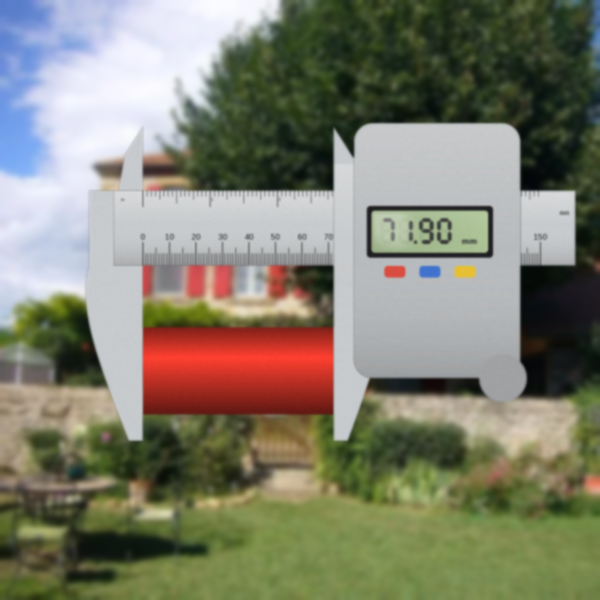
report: 71.90 (mm)
